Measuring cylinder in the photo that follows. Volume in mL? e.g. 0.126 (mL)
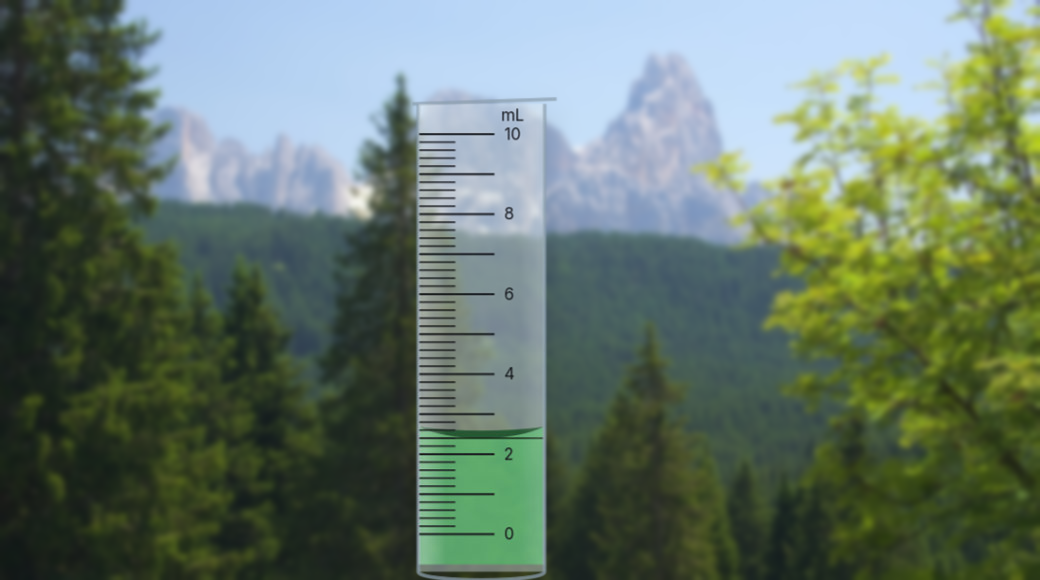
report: 2.4 (mL)
